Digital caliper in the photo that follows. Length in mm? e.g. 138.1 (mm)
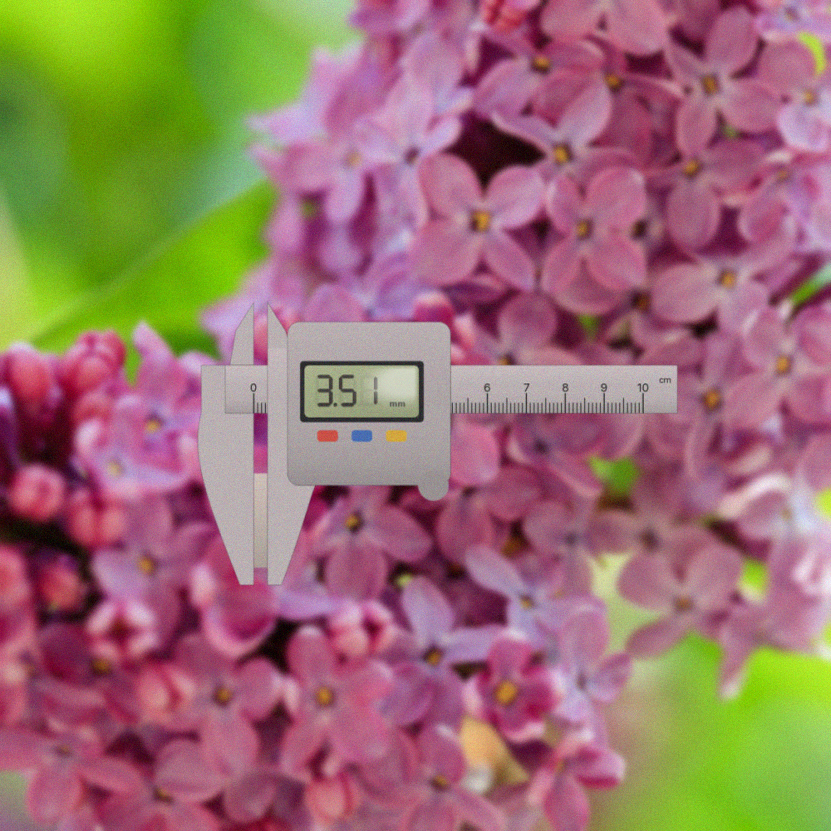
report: 3.51 (mm)
